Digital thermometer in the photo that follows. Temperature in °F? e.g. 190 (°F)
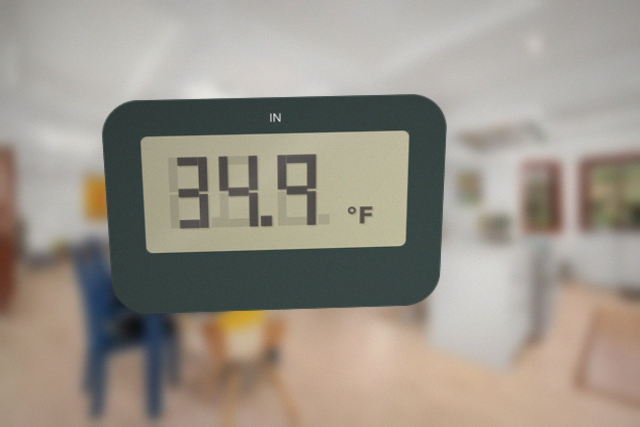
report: 34.9 (°F)
